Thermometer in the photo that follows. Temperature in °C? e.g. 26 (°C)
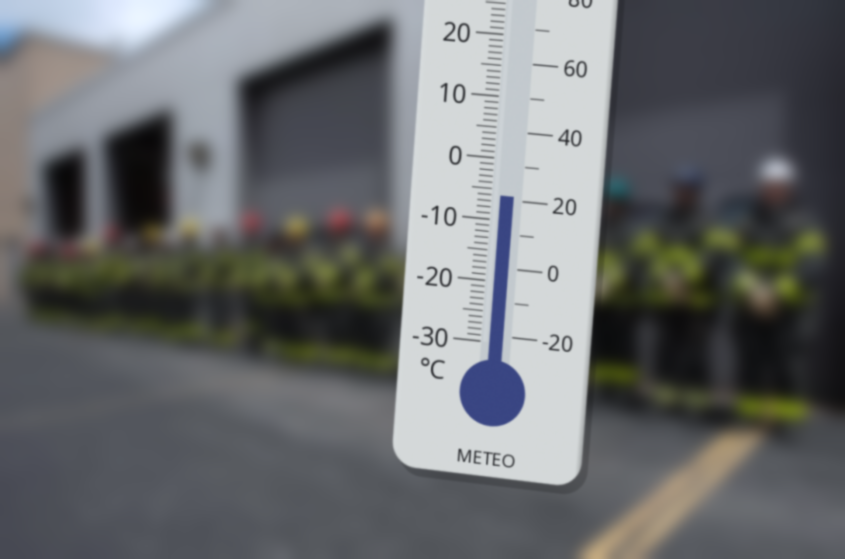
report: -6 (°C)
